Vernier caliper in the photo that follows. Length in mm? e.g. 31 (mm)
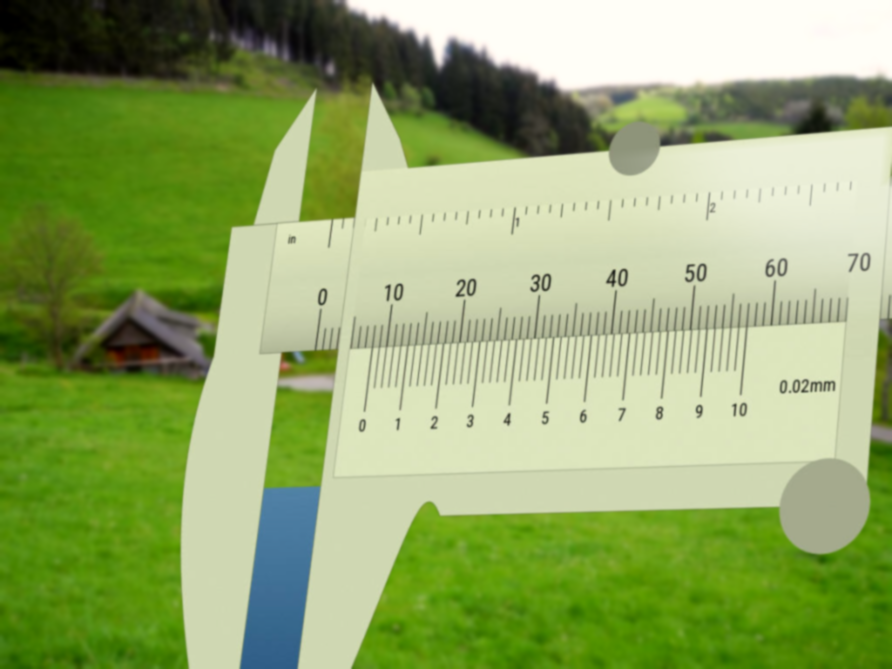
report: 8.0 (mm)
